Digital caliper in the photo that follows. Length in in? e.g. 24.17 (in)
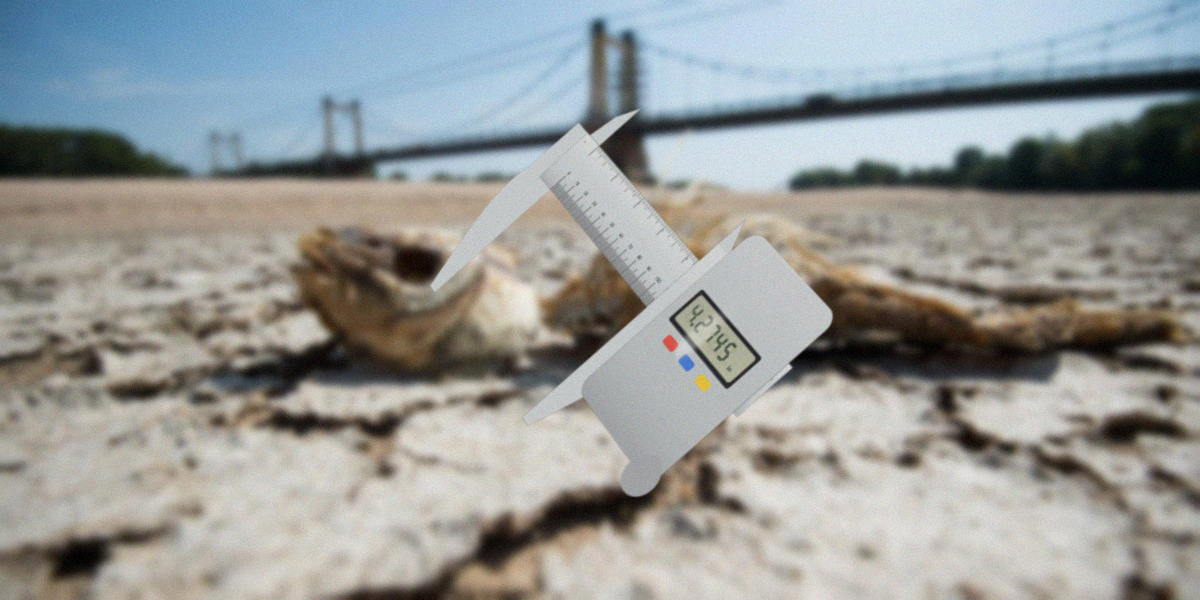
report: 4.2745 (in)
